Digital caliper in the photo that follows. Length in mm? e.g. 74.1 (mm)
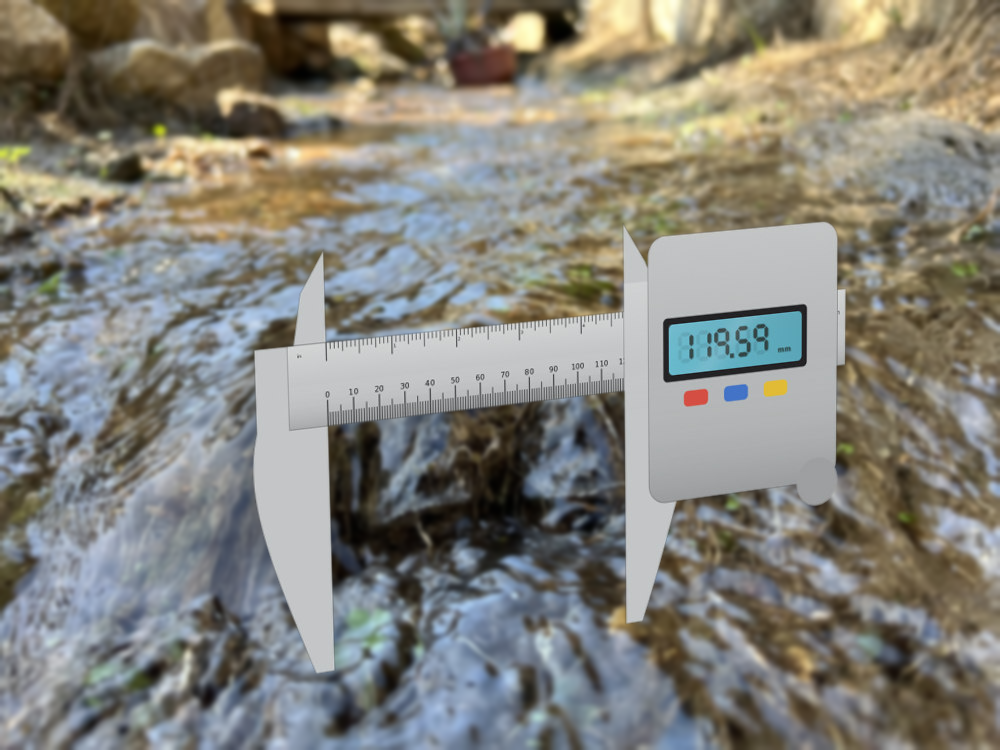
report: 119.59 (mm)
